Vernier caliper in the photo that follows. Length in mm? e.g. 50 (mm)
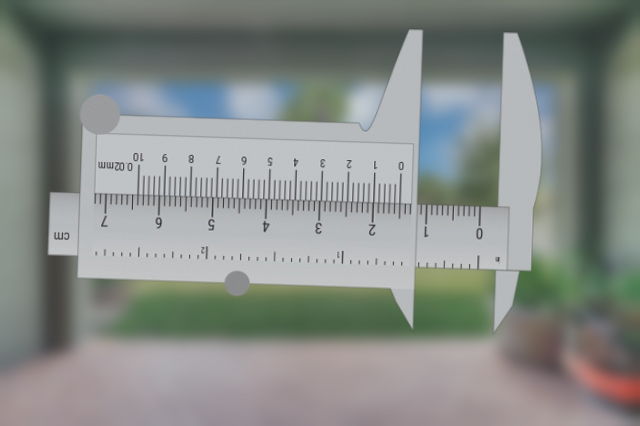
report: 15.0 (mm)
